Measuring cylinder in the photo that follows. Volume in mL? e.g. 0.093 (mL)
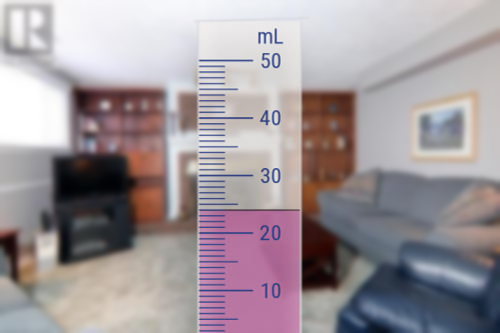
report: 24 (mL)
